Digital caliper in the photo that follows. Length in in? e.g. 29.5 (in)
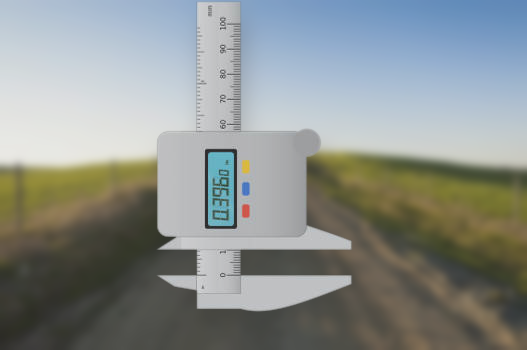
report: 0.3960 (in)
